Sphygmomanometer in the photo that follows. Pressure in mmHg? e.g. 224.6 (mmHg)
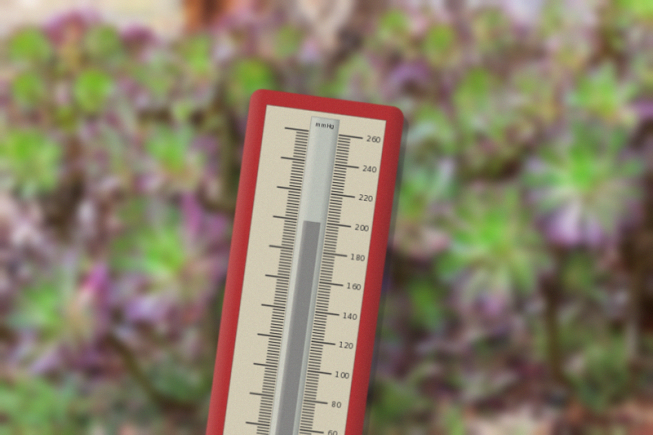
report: 200 (mmHg)
